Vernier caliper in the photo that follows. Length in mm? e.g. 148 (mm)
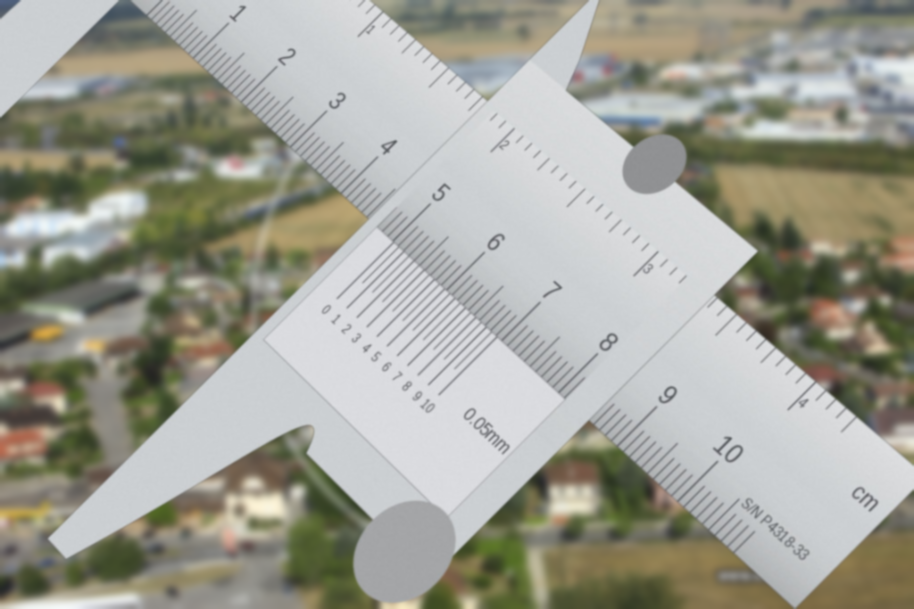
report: 50.2 (mm)
